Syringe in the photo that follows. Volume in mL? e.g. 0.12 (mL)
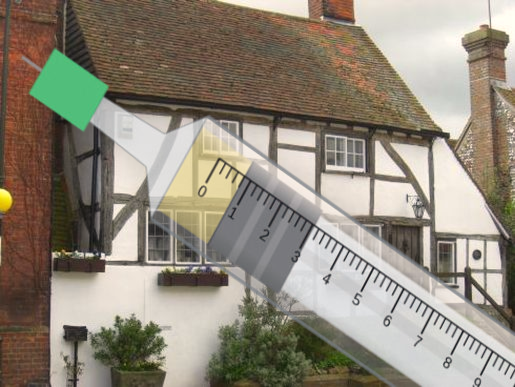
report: 0.8 (mL)
